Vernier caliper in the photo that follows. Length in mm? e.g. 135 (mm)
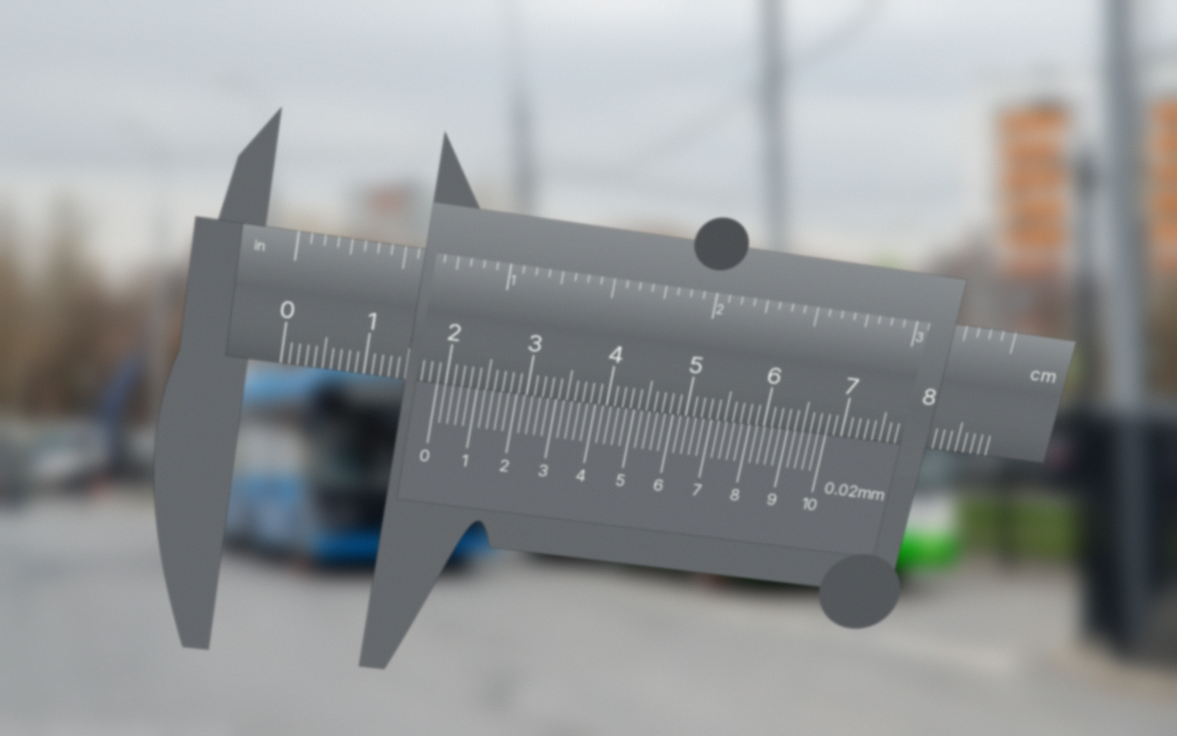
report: 19.0 (mm)
